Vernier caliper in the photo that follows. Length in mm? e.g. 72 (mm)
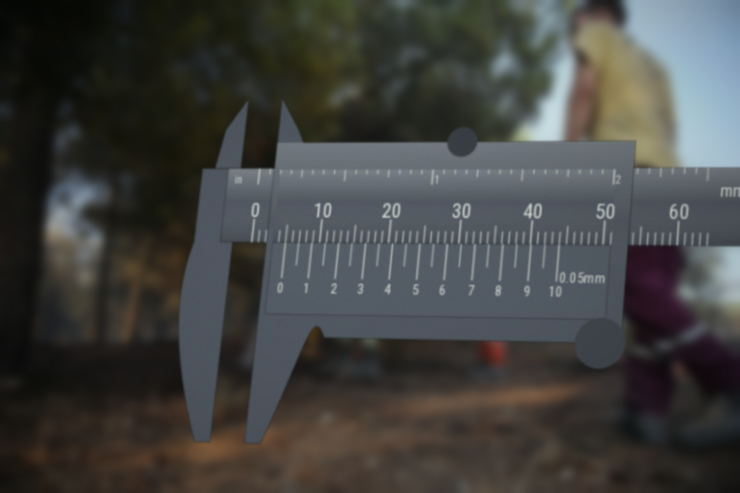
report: 5.0 (mm)
